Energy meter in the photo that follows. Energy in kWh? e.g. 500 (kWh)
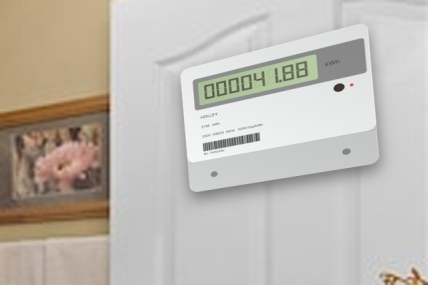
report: 41.88 (kWh)
